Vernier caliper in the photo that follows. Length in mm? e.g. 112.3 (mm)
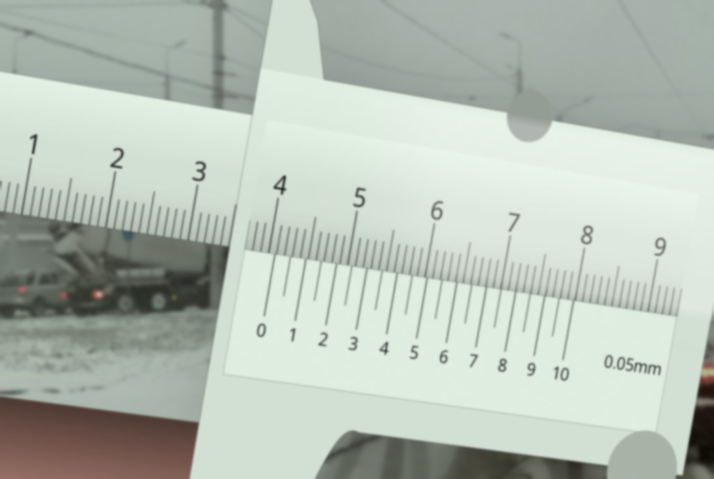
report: 40.8 (mm)
